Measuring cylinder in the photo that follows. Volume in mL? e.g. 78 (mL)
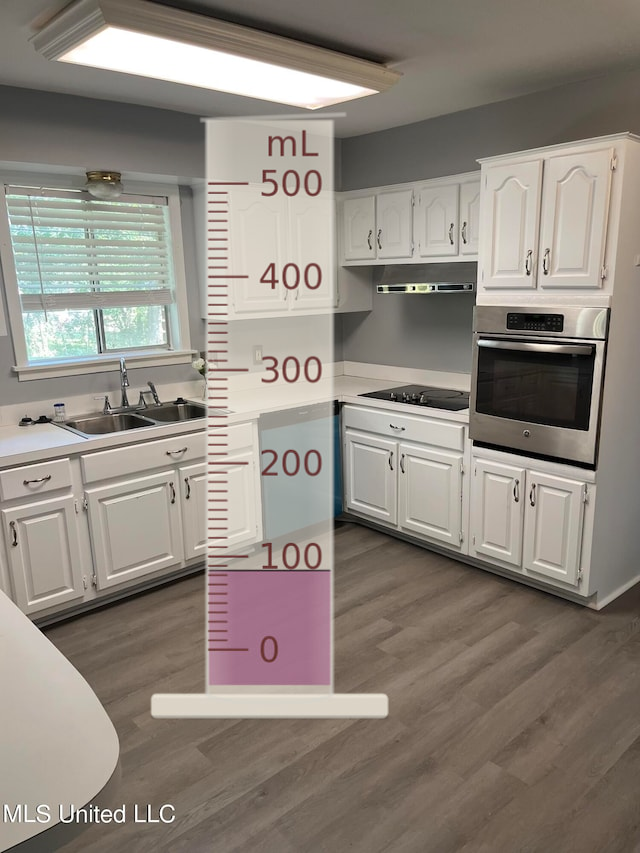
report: 85 (mL)
